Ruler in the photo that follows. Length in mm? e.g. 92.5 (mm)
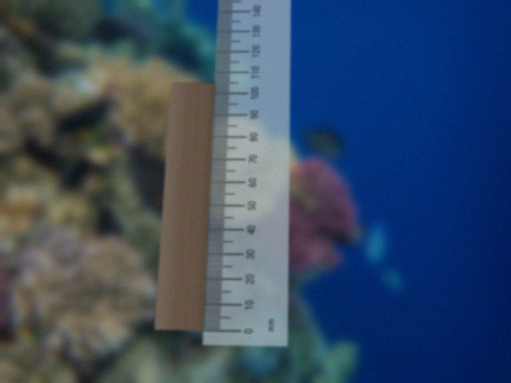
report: 105 (mm)
